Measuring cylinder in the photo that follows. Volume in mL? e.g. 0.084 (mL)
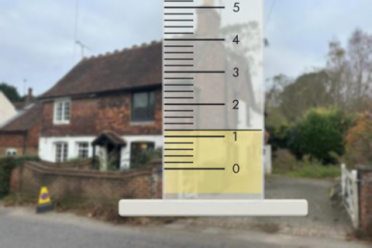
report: 1.2 (mL)
